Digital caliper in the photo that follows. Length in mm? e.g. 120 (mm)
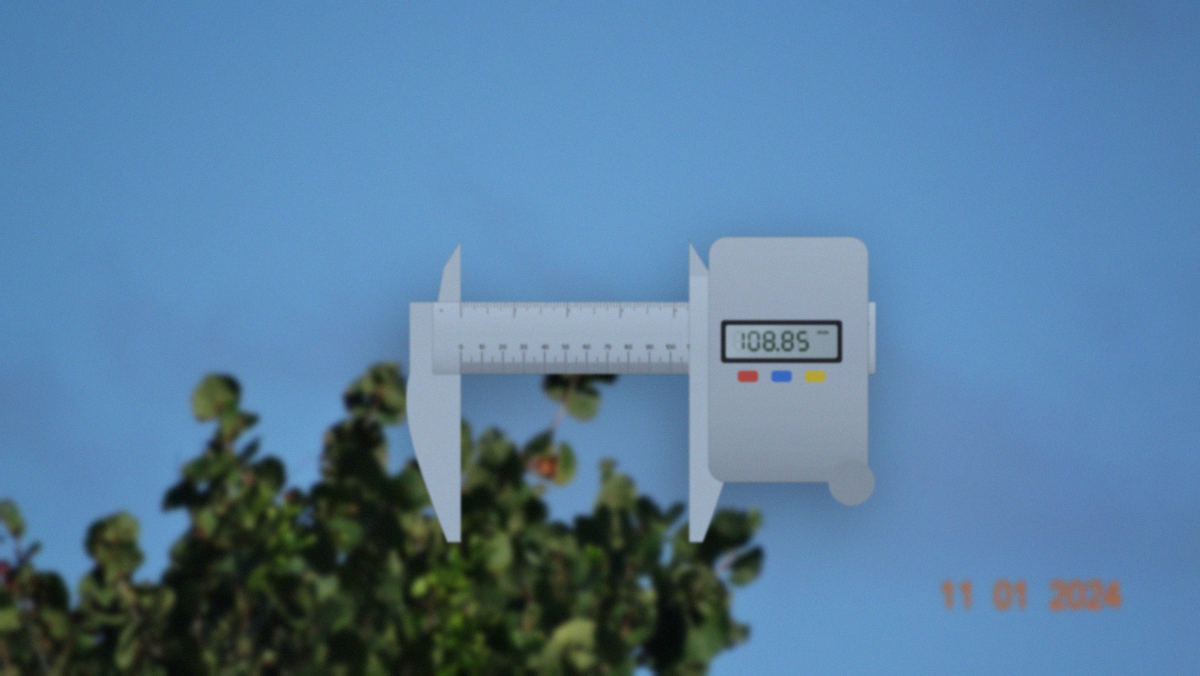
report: 108.85 (mm)
